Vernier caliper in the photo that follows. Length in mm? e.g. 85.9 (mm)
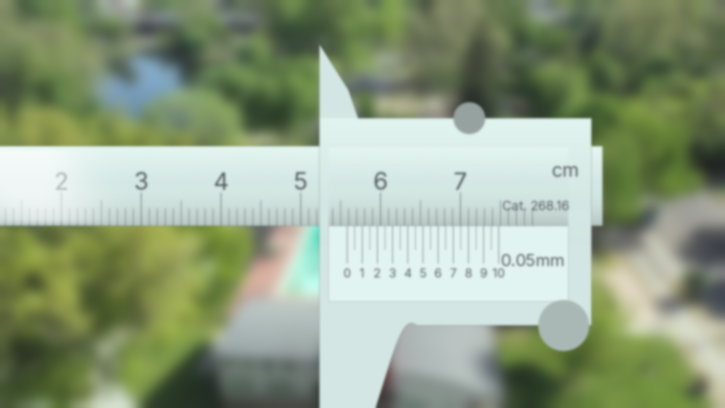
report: 55.8 (mm)
